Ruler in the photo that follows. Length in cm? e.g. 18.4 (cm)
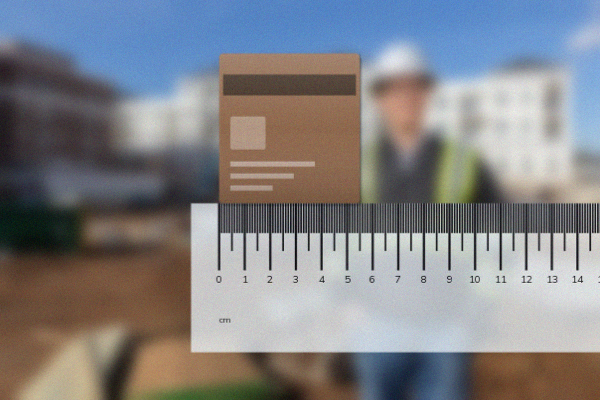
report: 5.5 (cm)
